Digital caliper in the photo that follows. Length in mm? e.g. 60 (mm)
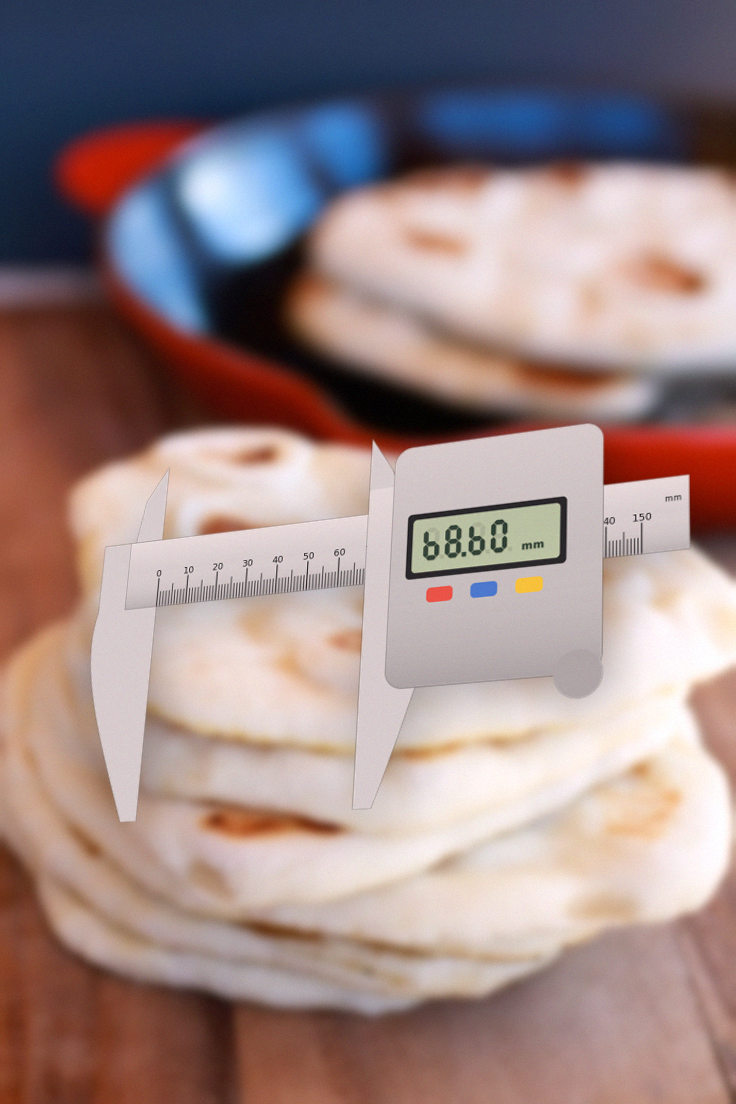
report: 68.60 (mm)
